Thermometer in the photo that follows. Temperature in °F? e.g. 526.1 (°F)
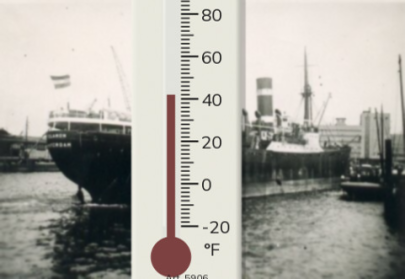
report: 42 (°F)
